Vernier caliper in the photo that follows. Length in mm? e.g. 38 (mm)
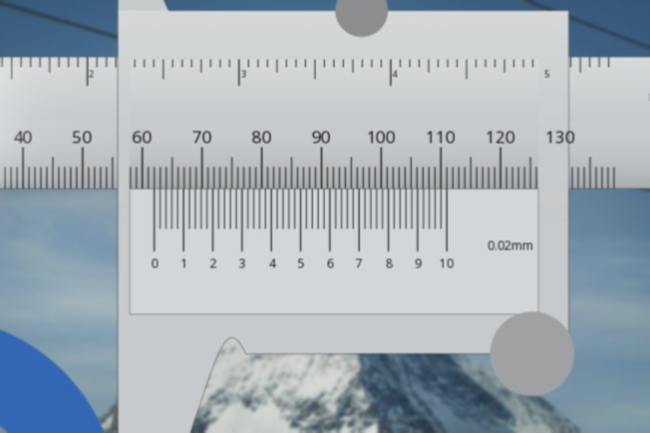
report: 62.0 (mm)
